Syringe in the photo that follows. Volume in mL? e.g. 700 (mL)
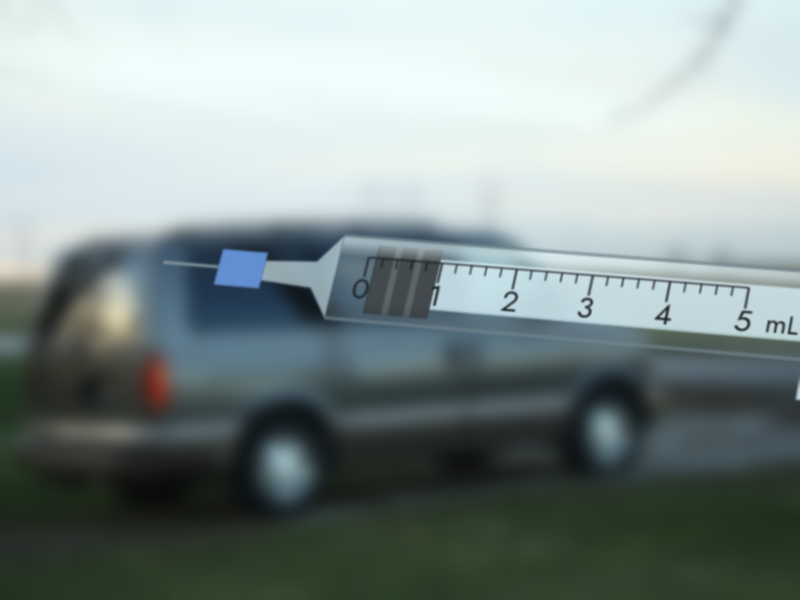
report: 0.1 (mL)
